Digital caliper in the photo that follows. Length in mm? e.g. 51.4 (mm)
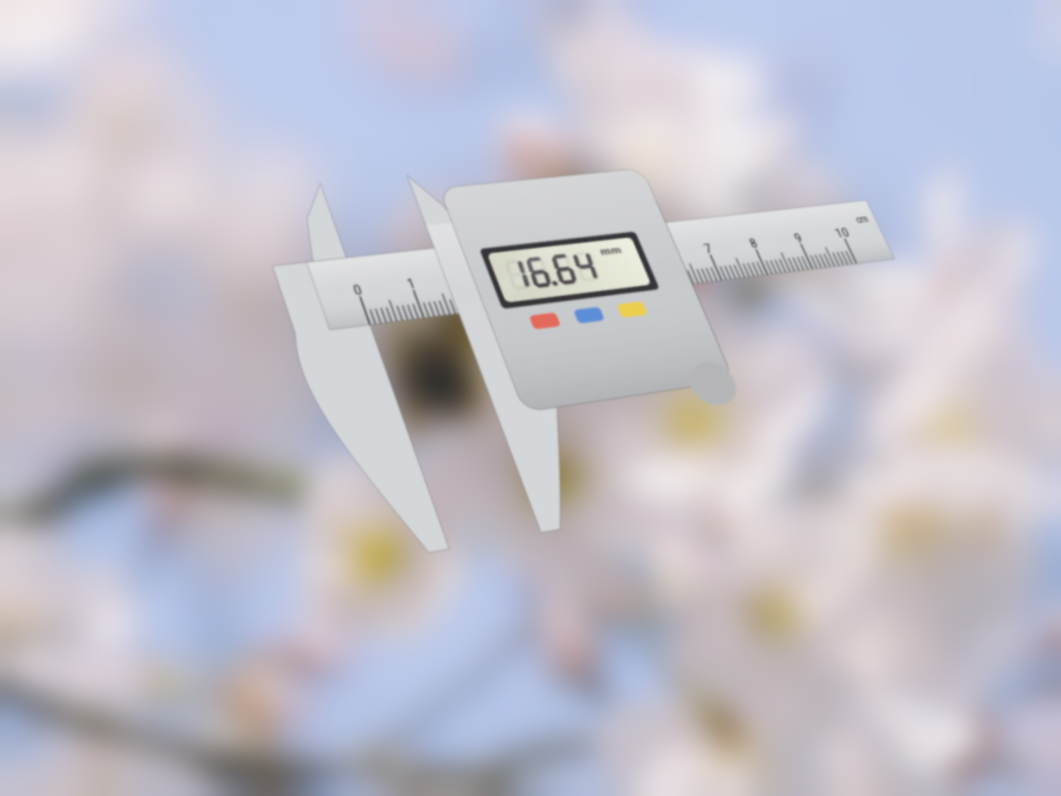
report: 16.64 (mm)
